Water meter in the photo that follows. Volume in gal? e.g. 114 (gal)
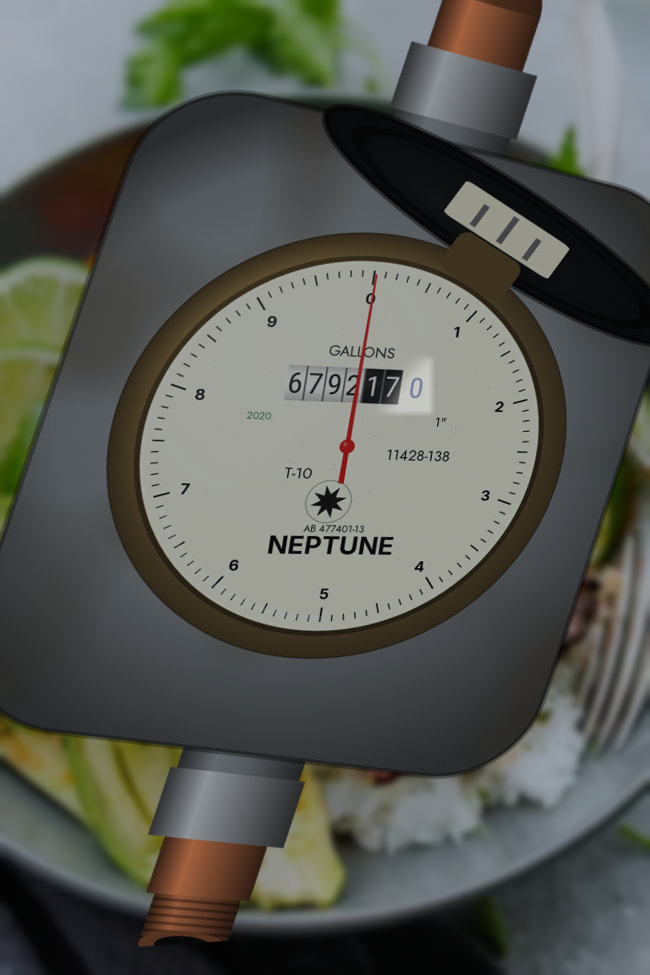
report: 6792170.0 (gal)
